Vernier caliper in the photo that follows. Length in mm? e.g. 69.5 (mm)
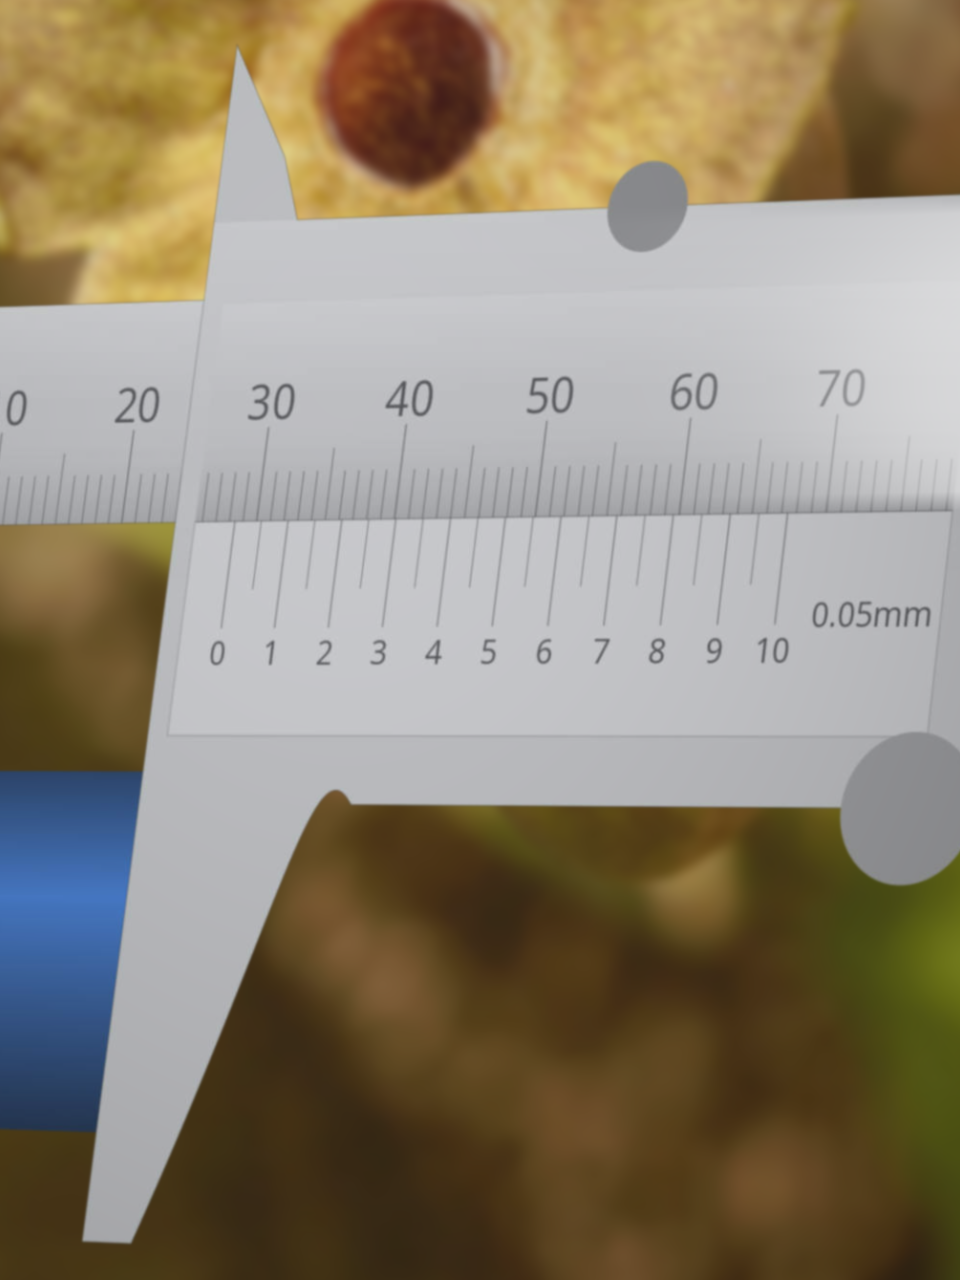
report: 28.4 (mm)
